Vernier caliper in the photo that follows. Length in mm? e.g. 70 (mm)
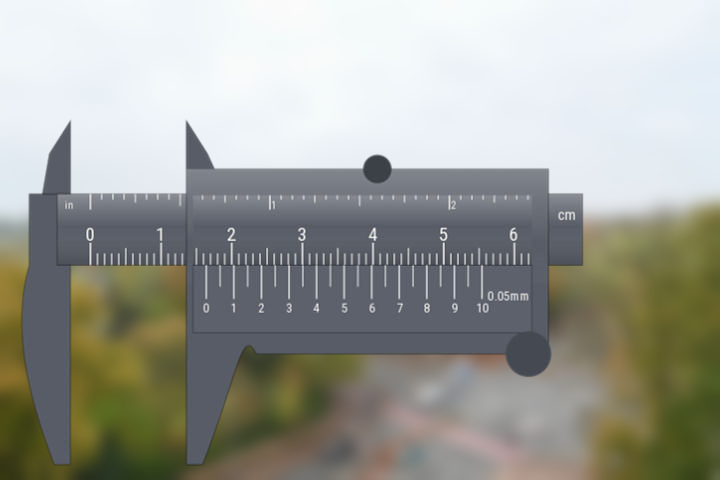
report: 16.4 (mm)
